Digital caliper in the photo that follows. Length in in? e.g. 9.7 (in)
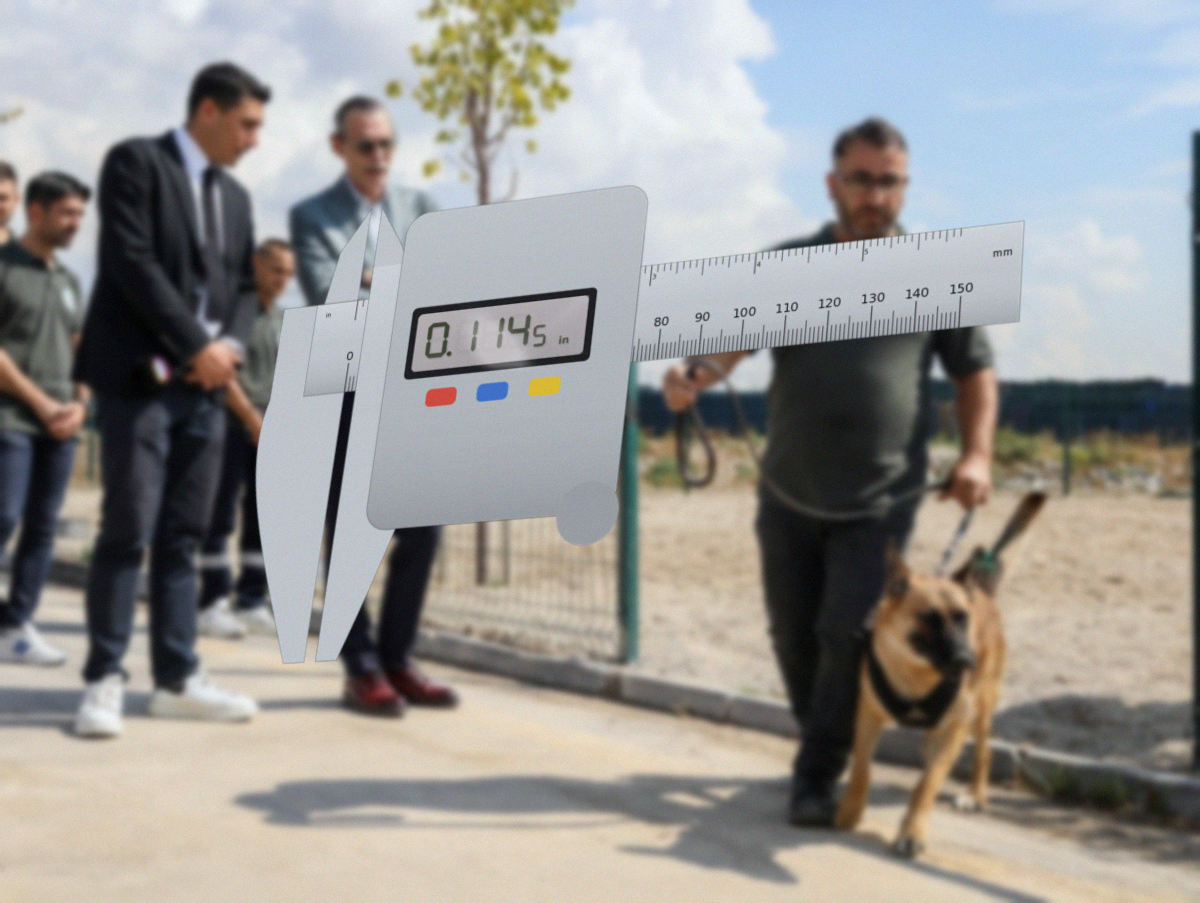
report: 0.1145 (in)
